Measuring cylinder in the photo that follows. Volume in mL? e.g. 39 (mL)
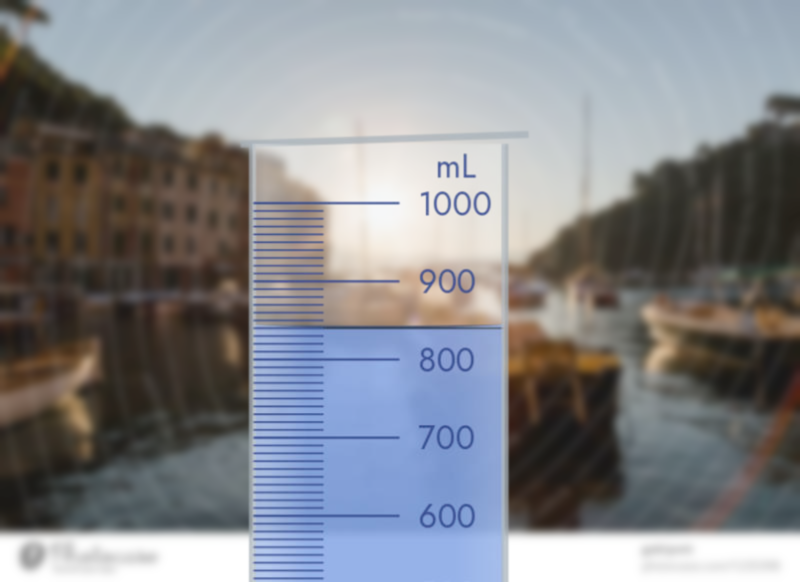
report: 840 (mL)
